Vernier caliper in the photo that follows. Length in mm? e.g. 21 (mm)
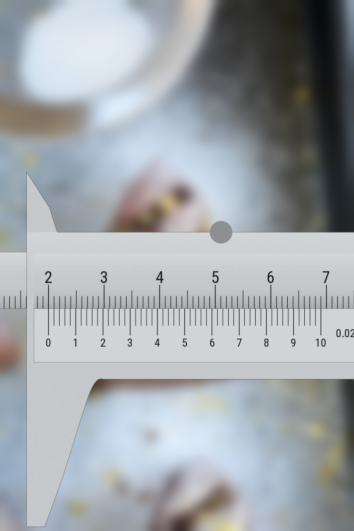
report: 20.0 (mm)
